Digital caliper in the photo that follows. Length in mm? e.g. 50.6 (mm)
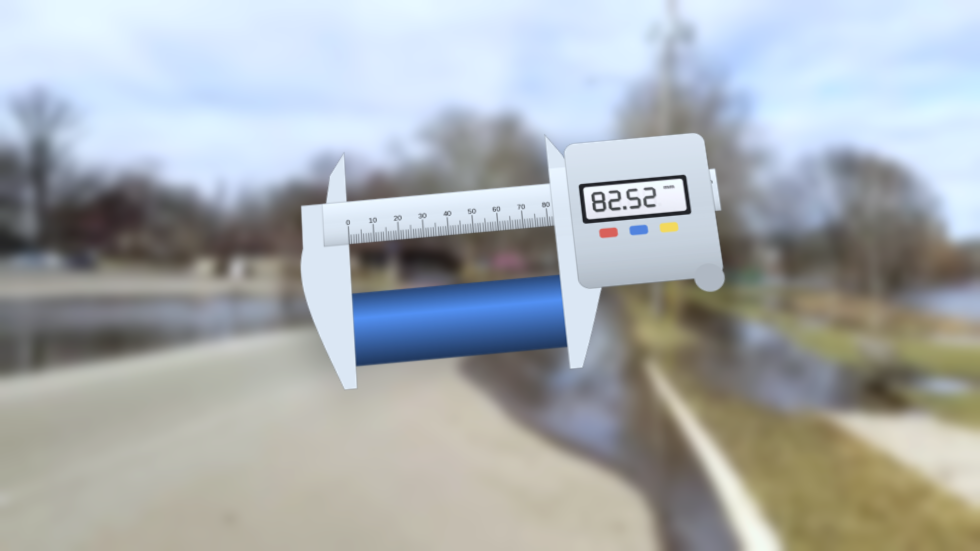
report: 82.52 (mm)
